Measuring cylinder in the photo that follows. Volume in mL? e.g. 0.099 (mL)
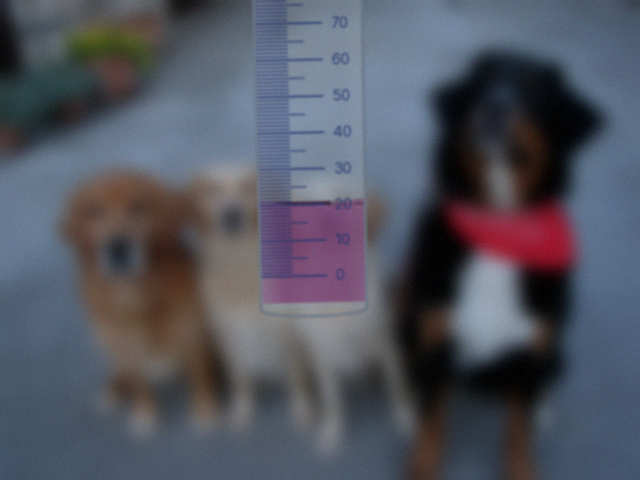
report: 20 (mL)
